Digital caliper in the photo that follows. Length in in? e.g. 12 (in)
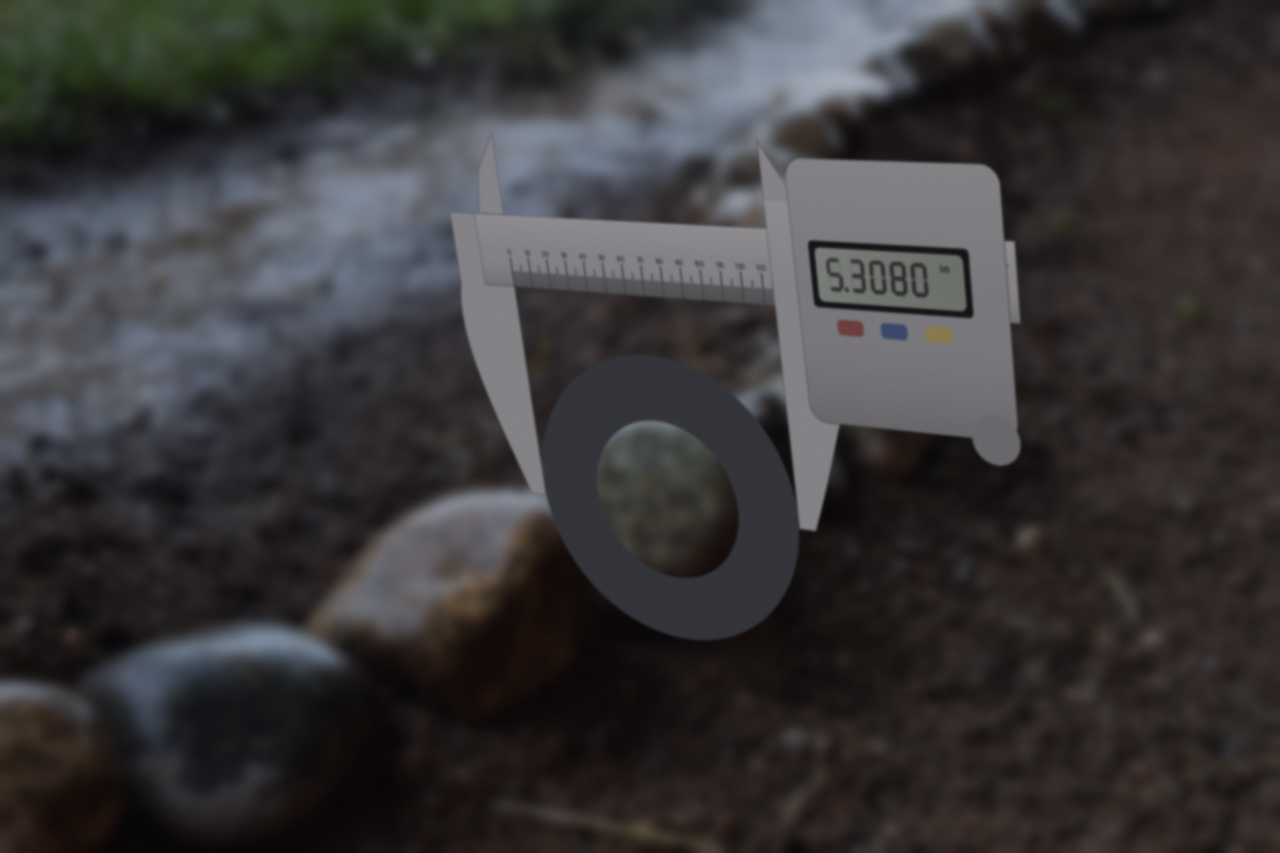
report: 5.3080 (in)
